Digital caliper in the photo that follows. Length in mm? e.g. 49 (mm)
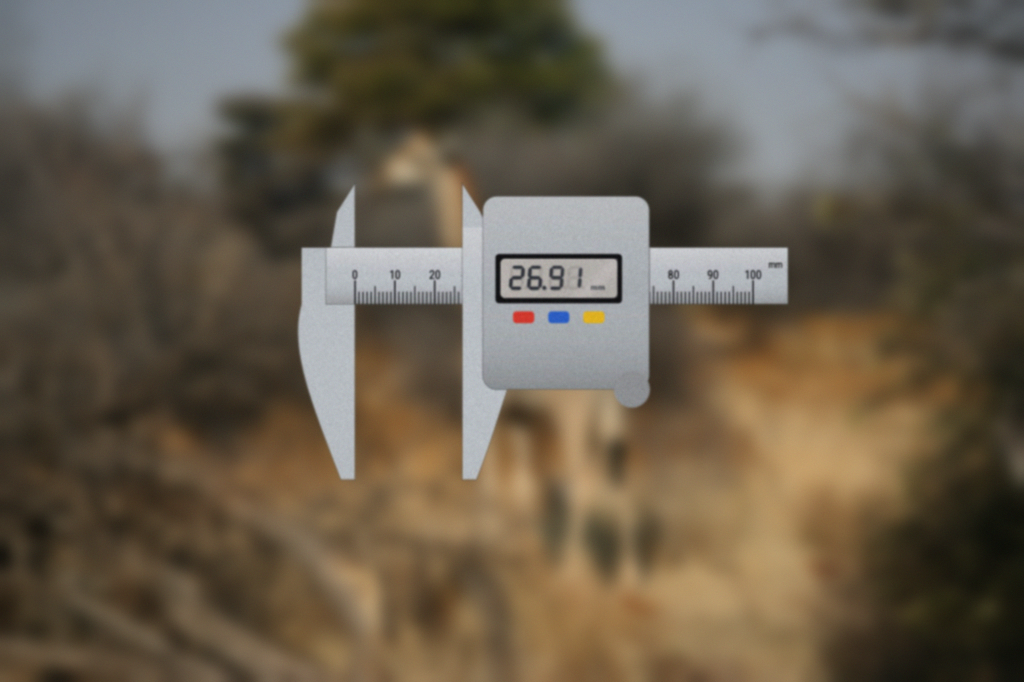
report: 26.91 (mm)
